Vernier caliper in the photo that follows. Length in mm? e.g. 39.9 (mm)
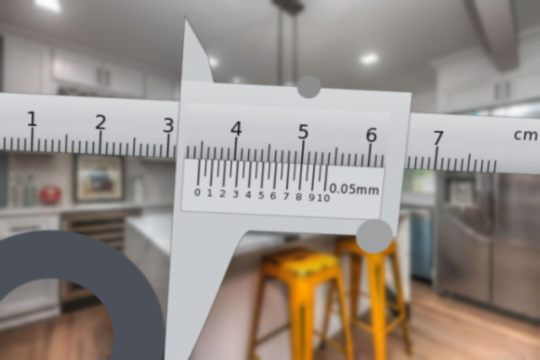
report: 34.8 (mm)
